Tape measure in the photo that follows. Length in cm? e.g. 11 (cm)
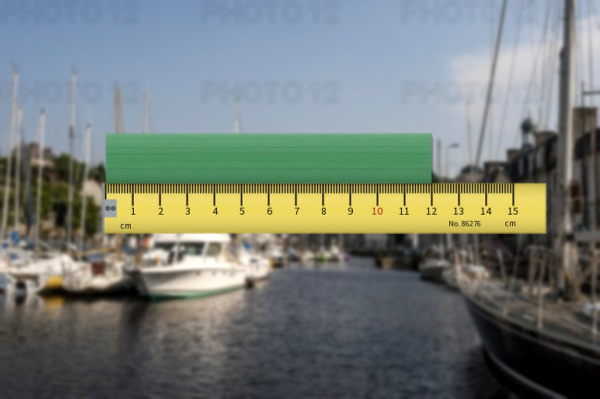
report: 12 (cm)
